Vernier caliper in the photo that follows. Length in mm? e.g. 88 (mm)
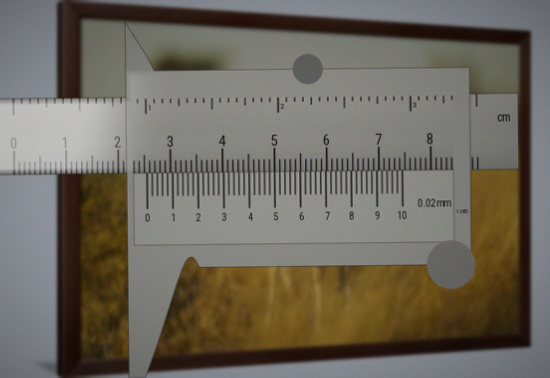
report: 25.5 (mm)
